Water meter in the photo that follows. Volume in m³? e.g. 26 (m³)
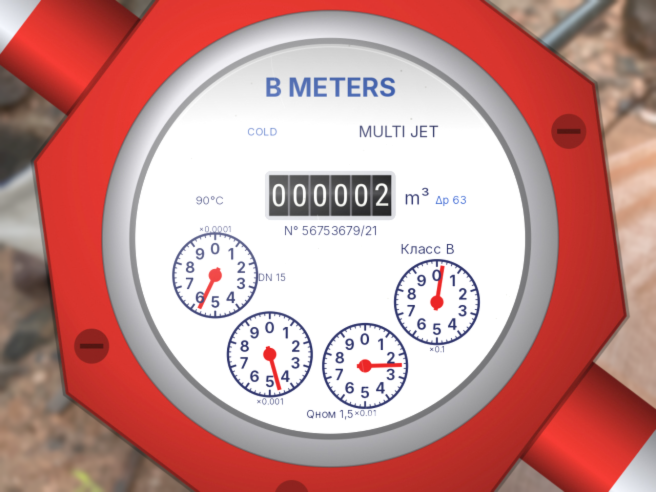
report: 2.0245 (m³)
